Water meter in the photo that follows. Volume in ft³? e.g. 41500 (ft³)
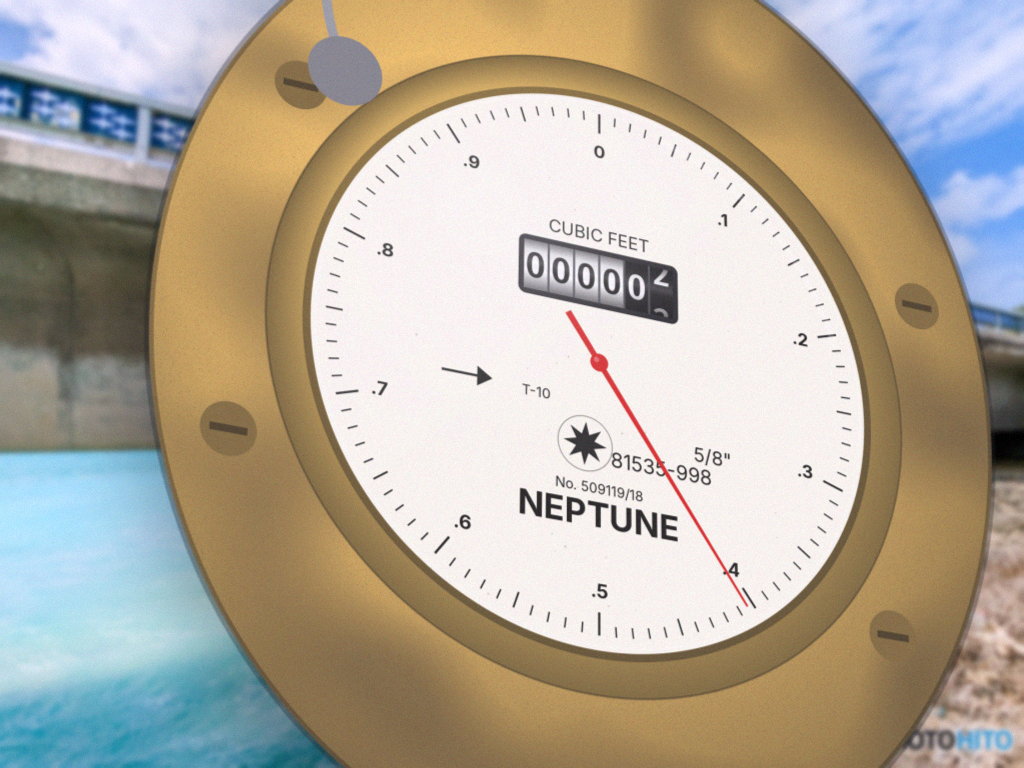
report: 2.40 (ft³)
